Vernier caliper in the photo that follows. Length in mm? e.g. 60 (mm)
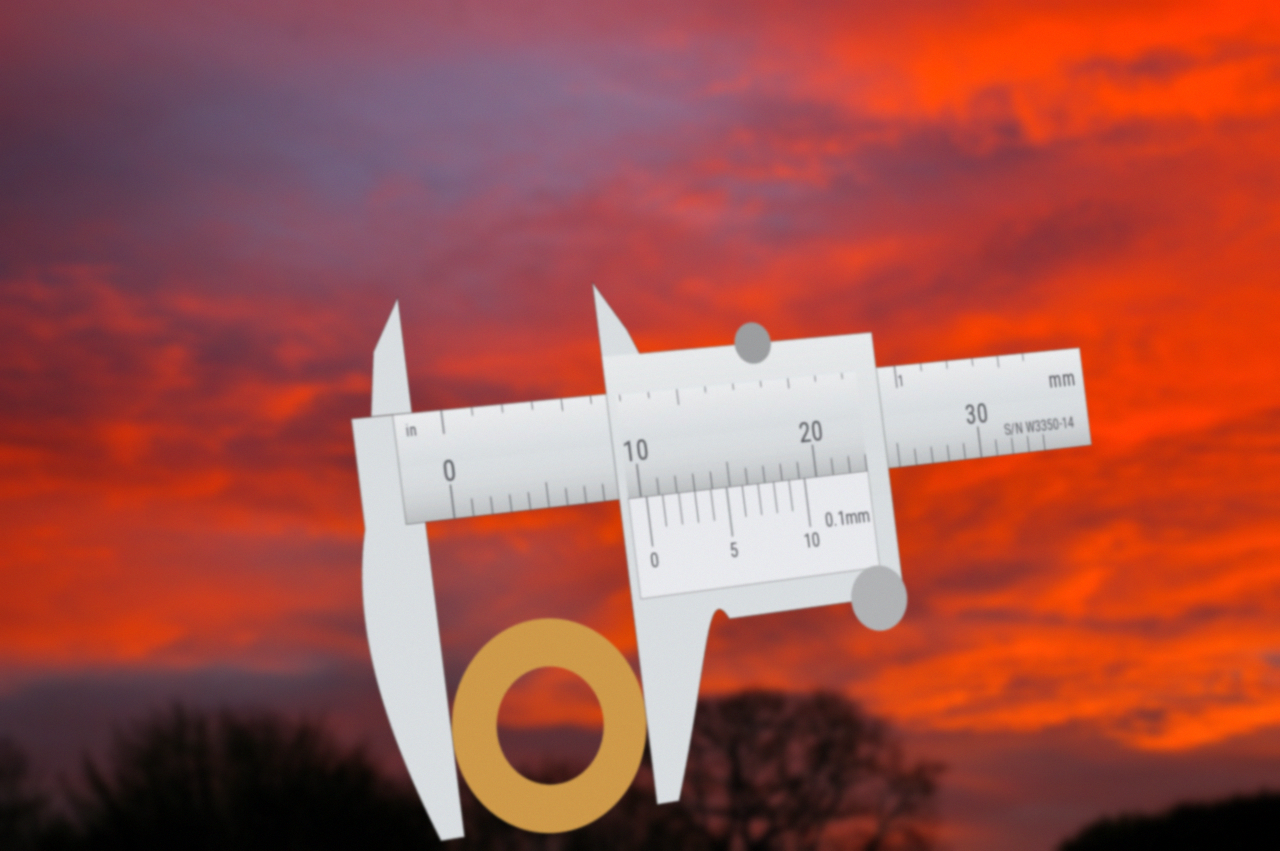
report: 10.3 (mm)
